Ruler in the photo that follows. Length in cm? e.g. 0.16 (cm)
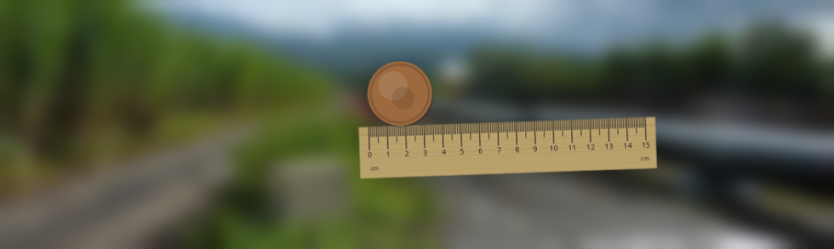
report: 3.5 (cm)
